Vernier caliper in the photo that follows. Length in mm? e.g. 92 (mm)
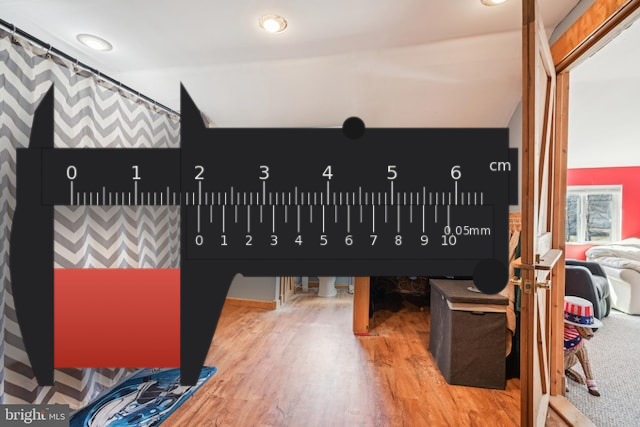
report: 19.8 (mm)
